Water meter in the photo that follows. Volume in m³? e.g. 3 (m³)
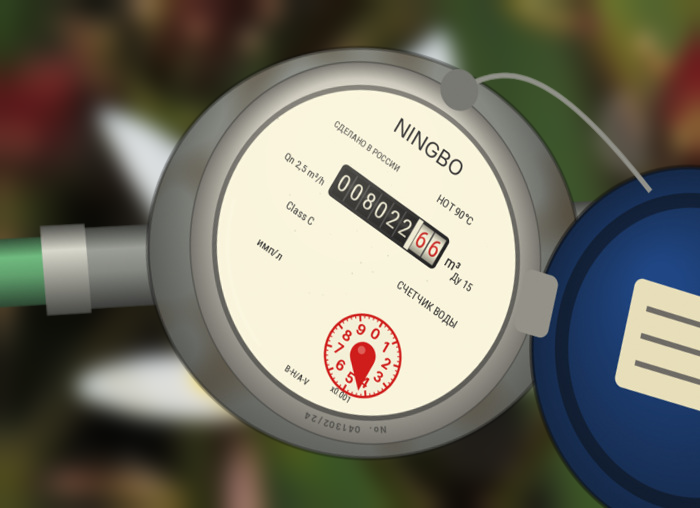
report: 8022.664 (m³)
